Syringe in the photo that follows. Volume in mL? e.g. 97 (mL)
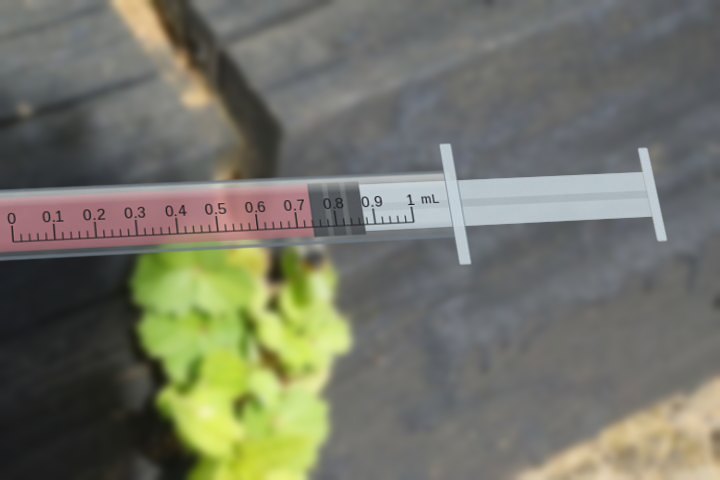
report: 0.74 (mL)
